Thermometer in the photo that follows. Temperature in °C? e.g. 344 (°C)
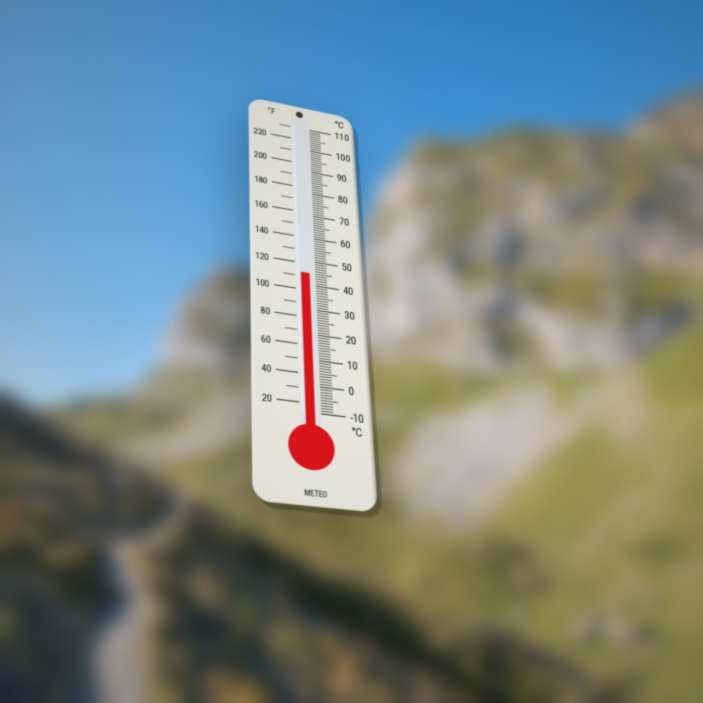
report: 45 (°C)
